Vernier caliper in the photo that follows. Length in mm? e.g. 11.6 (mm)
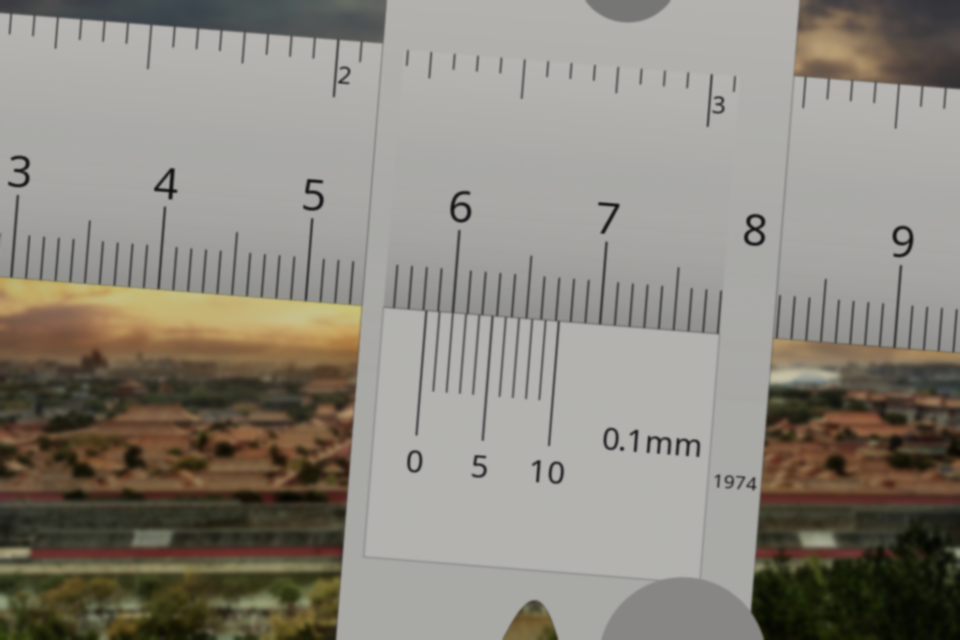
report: 58.2 (mm)
